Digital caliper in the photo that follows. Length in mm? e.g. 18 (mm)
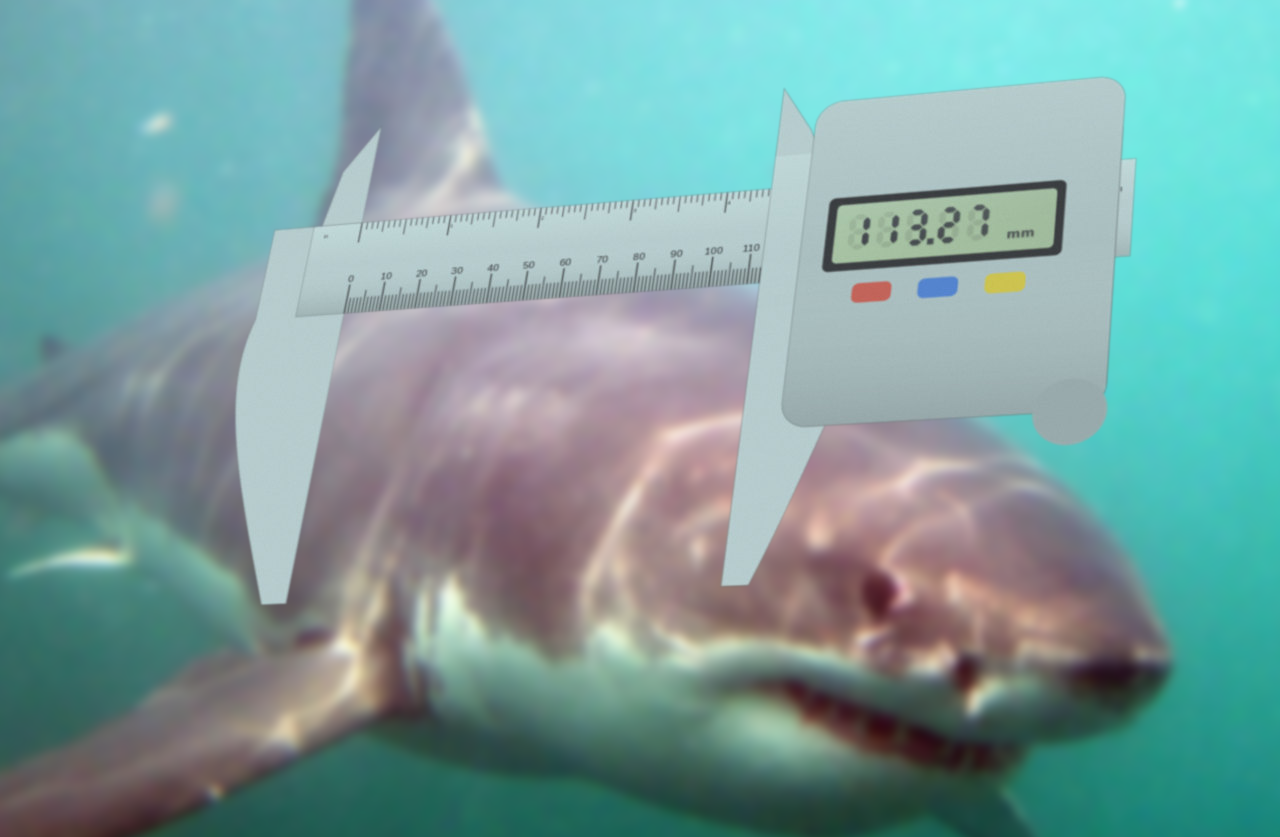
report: 113.27 (mm)
